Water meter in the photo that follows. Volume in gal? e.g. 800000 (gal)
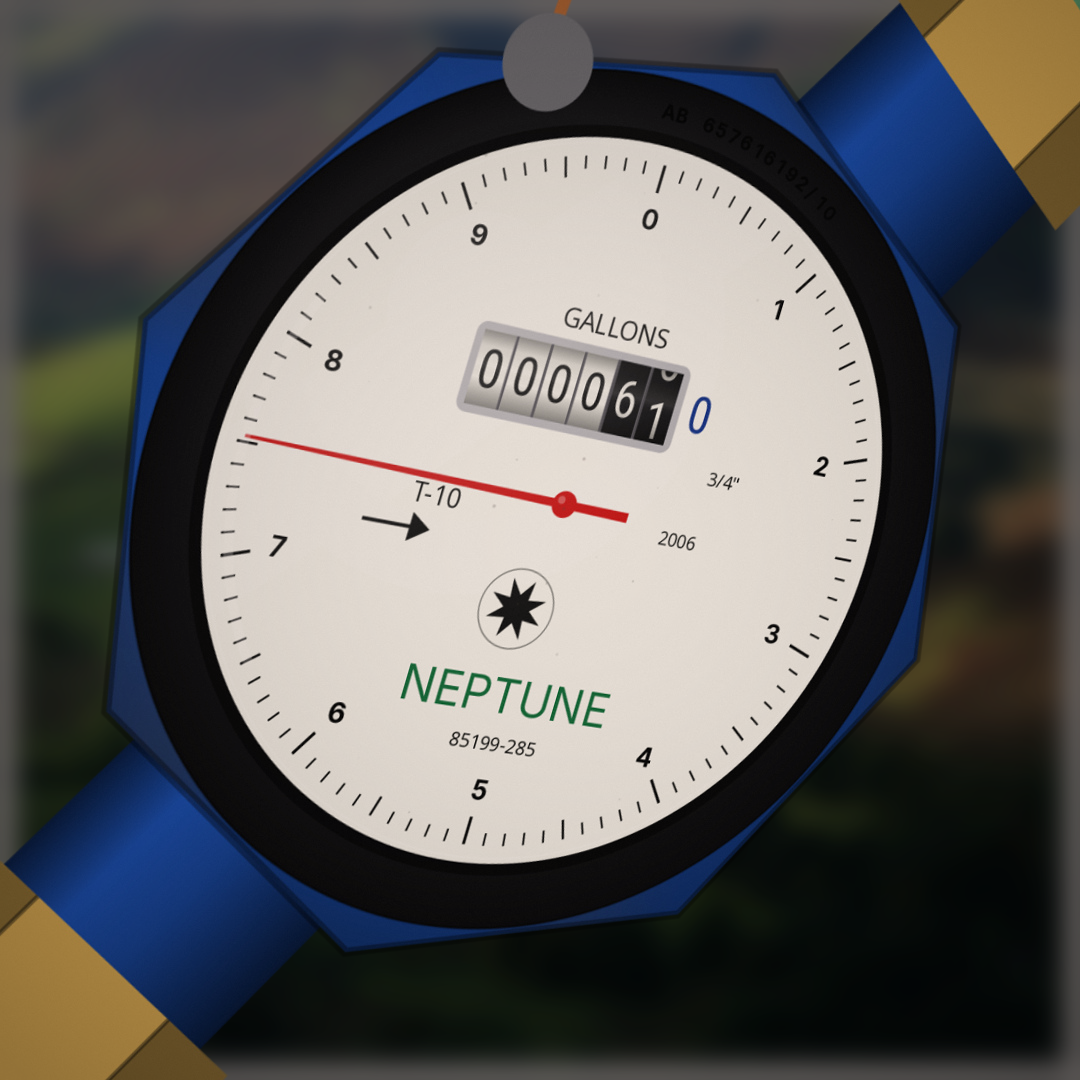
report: 607.5 (gal)
